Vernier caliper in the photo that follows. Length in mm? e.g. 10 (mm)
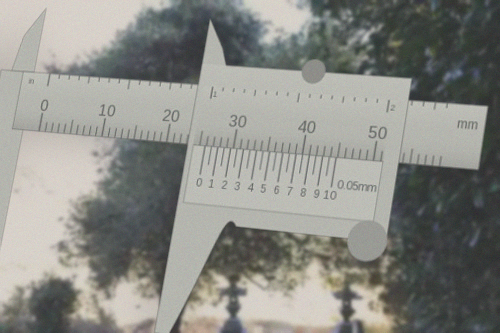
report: 25.8 (mm)
